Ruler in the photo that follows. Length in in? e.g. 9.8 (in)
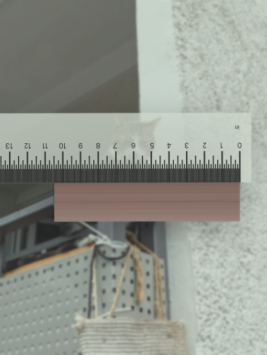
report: 10.5 (in)
